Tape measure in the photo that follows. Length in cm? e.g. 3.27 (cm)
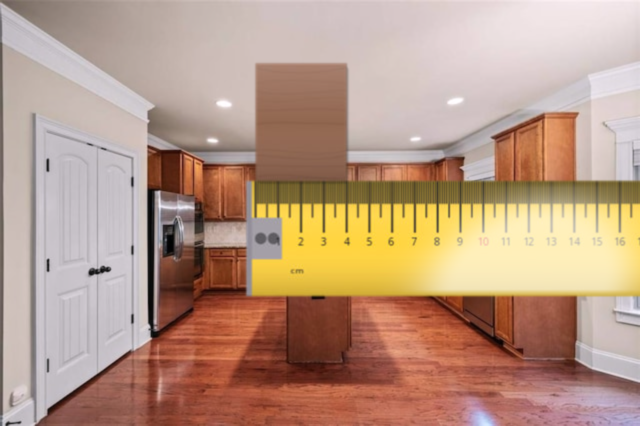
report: 4 (cm)
